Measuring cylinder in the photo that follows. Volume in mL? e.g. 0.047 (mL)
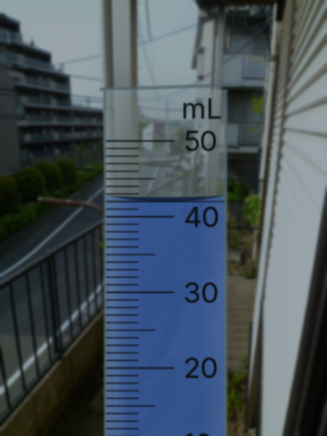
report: 42 (mL)
